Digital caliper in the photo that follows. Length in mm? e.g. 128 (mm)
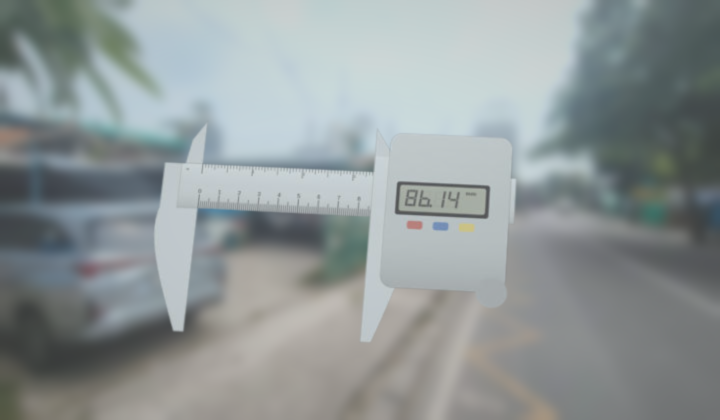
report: 86.14 (mm)
